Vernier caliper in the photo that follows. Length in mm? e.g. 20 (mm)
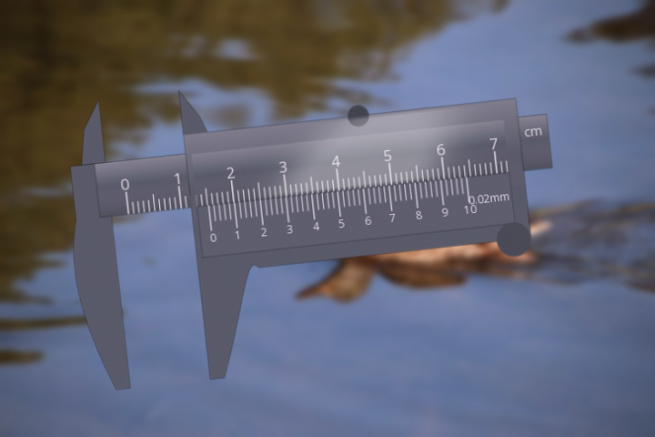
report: 15.2 (mm)
